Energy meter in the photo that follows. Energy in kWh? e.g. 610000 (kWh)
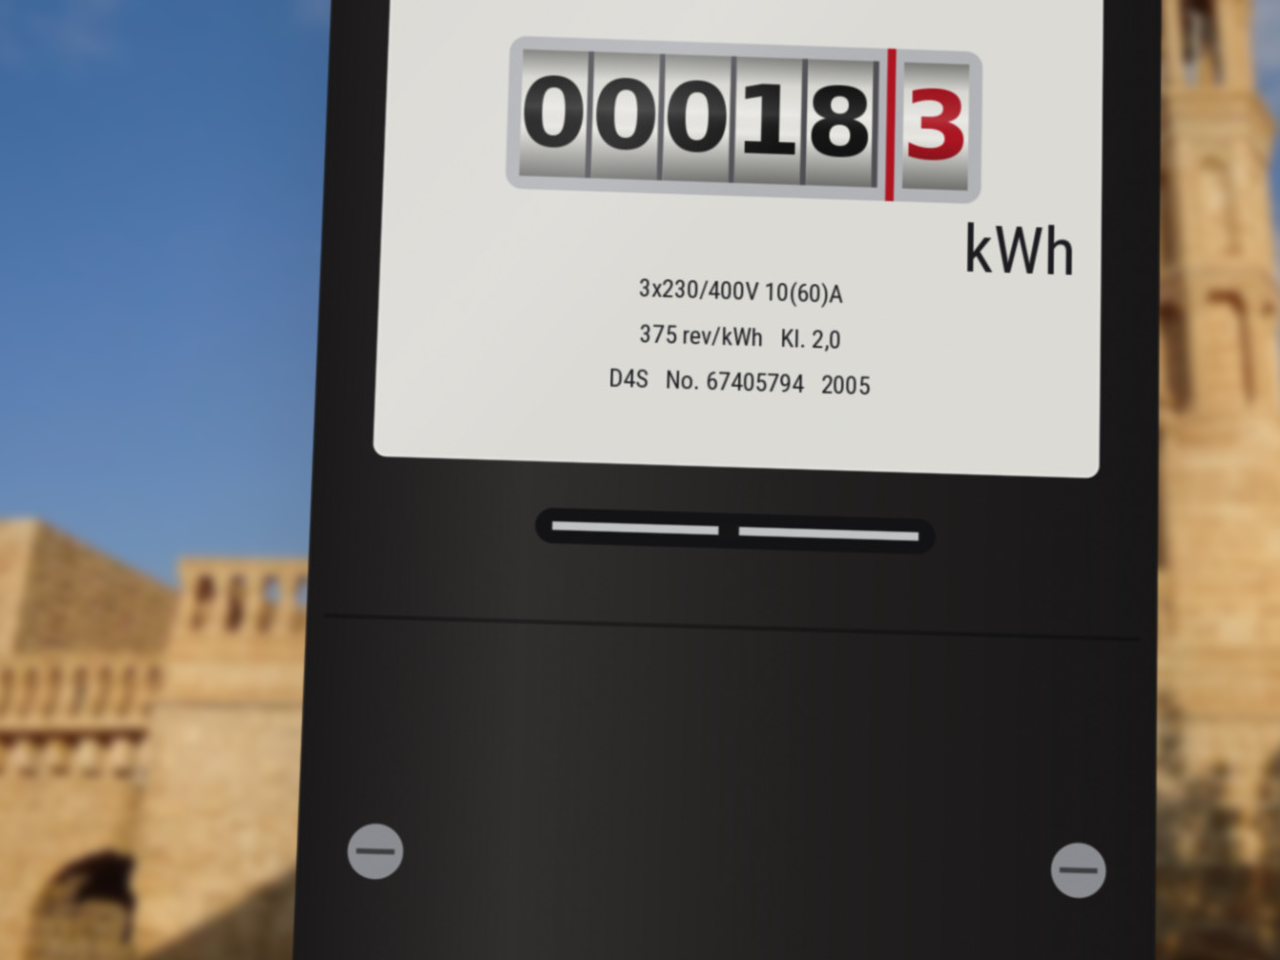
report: 18.3 (kWh)
